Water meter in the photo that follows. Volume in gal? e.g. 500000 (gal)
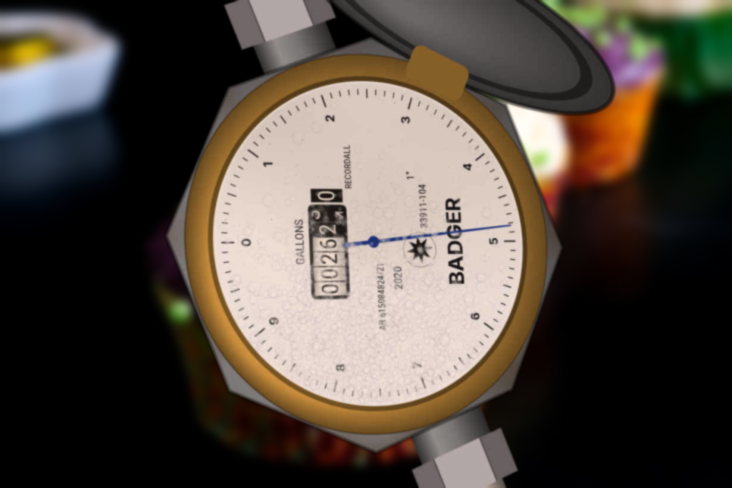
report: 26234.8 (gal)
